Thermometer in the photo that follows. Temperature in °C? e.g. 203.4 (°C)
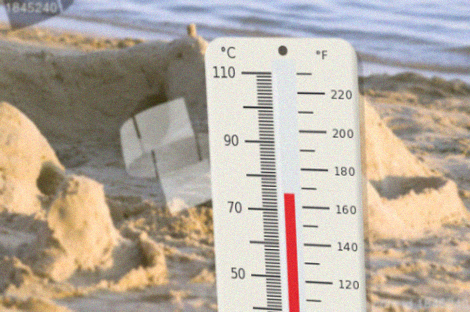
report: 75 (°C)
